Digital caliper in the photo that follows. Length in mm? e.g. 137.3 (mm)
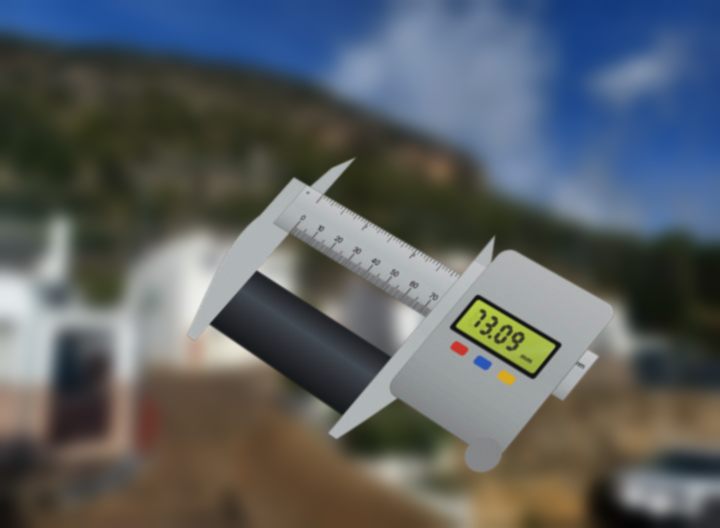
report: 73.09 (mm)
